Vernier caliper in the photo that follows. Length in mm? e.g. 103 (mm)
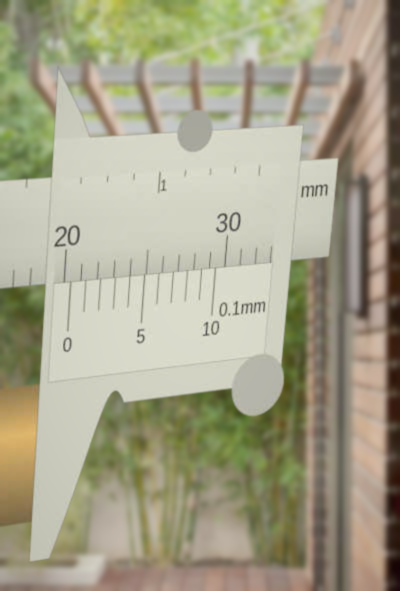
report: 20.4 (mm)
